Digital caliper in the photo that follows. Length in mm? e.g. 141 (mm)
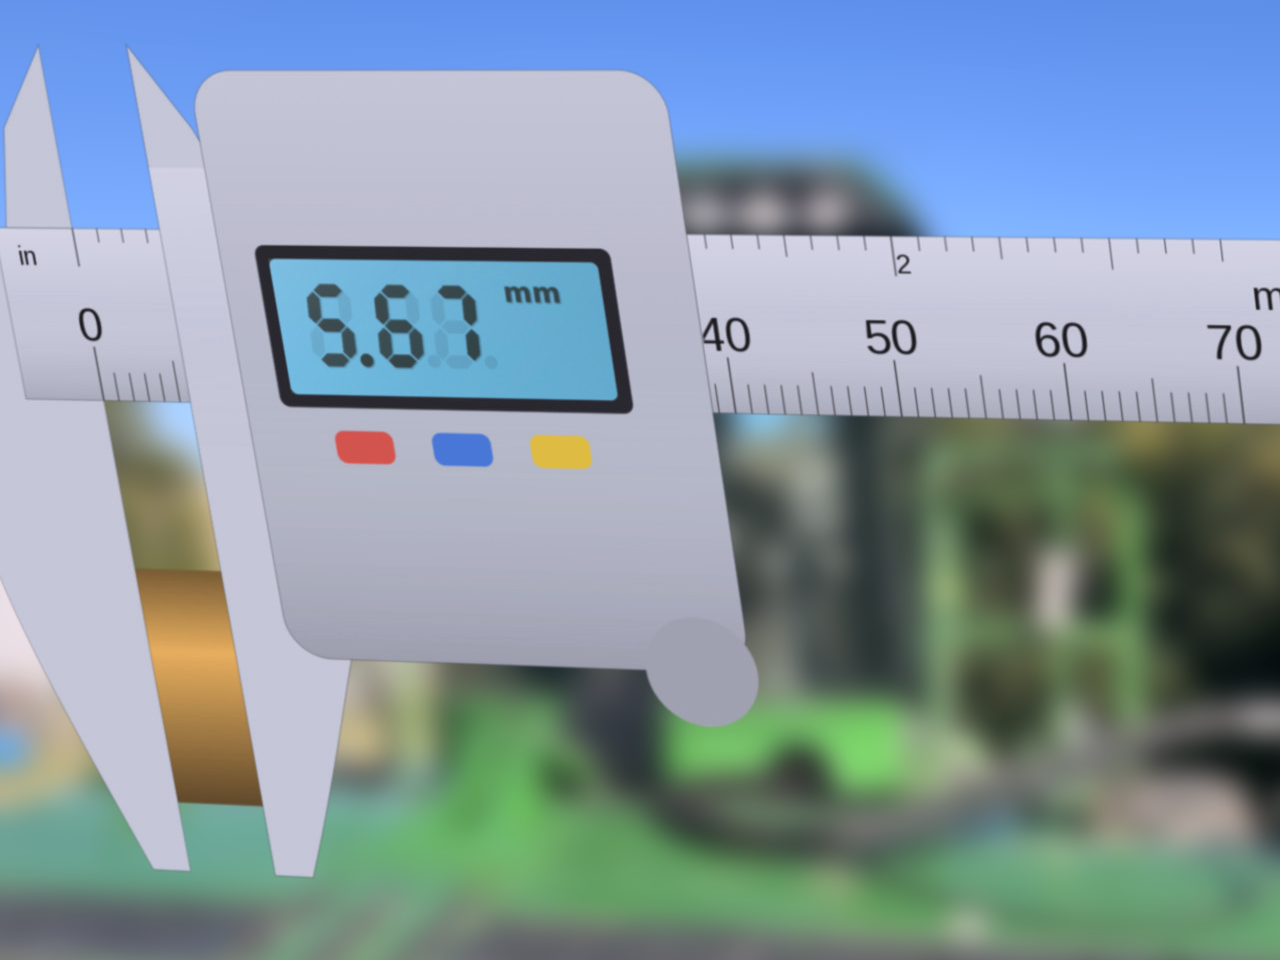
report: 5.67 (mm)
